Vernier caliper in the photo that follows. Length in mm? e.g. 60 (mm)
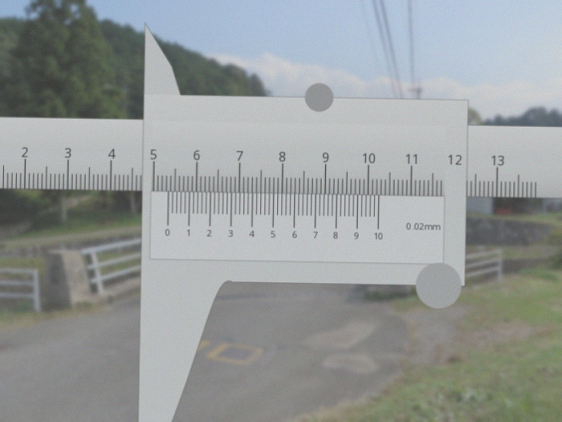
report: 53.5 (mm)
